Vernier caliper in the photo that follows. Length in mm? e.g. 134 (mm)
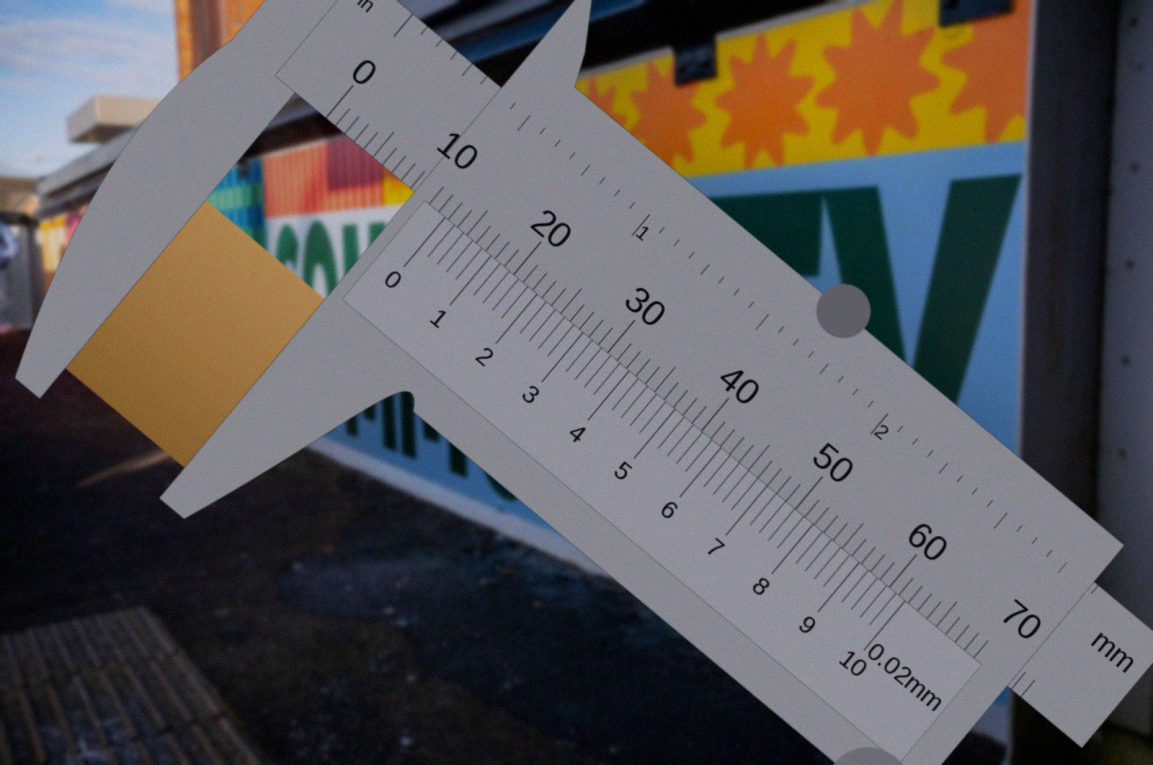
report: 12.7 (mm)
